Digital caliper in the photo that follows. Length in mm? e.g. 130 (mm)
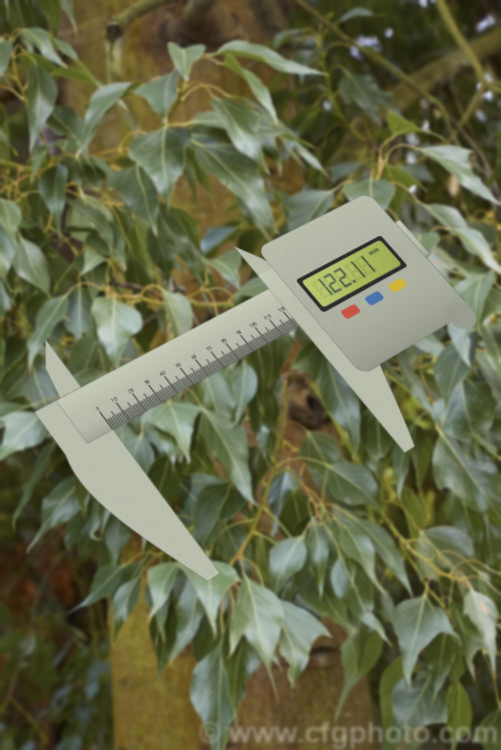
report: 122.11 (mm)
